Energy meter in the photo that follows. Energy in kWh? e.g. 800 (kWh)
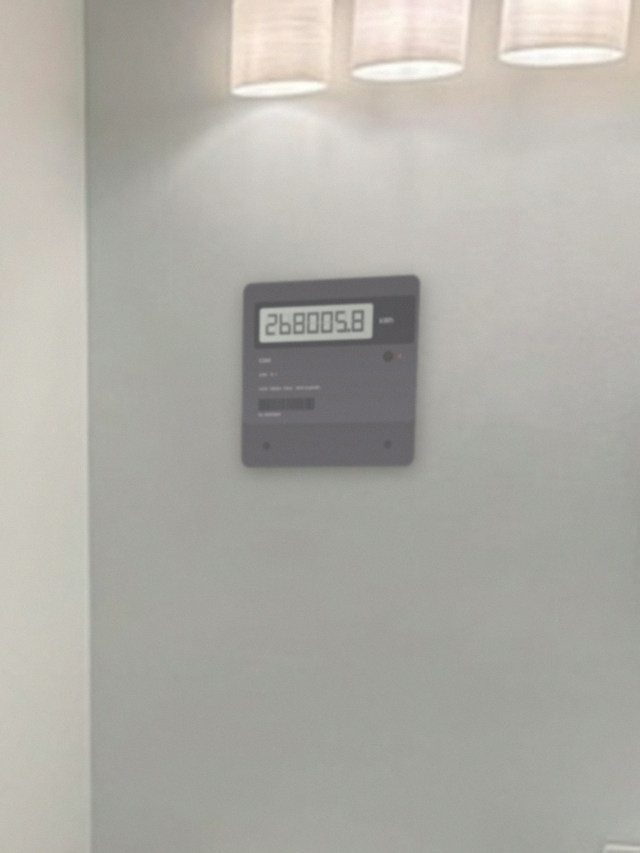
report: 268005.8 (kWh)
